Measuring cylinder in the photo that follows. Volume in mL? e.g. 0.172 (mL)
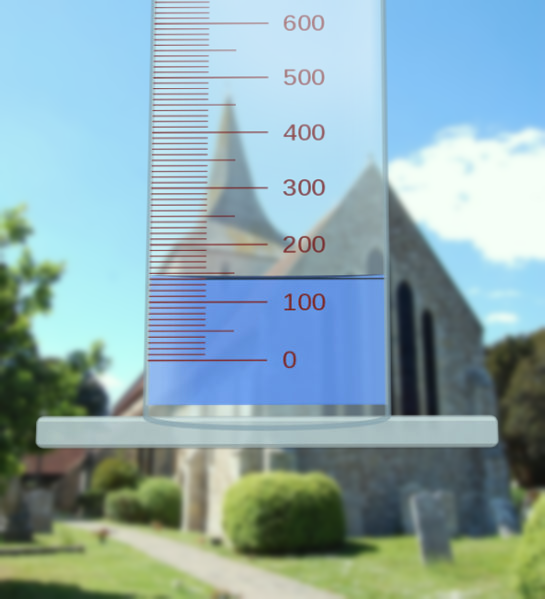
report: 140 (mL)
